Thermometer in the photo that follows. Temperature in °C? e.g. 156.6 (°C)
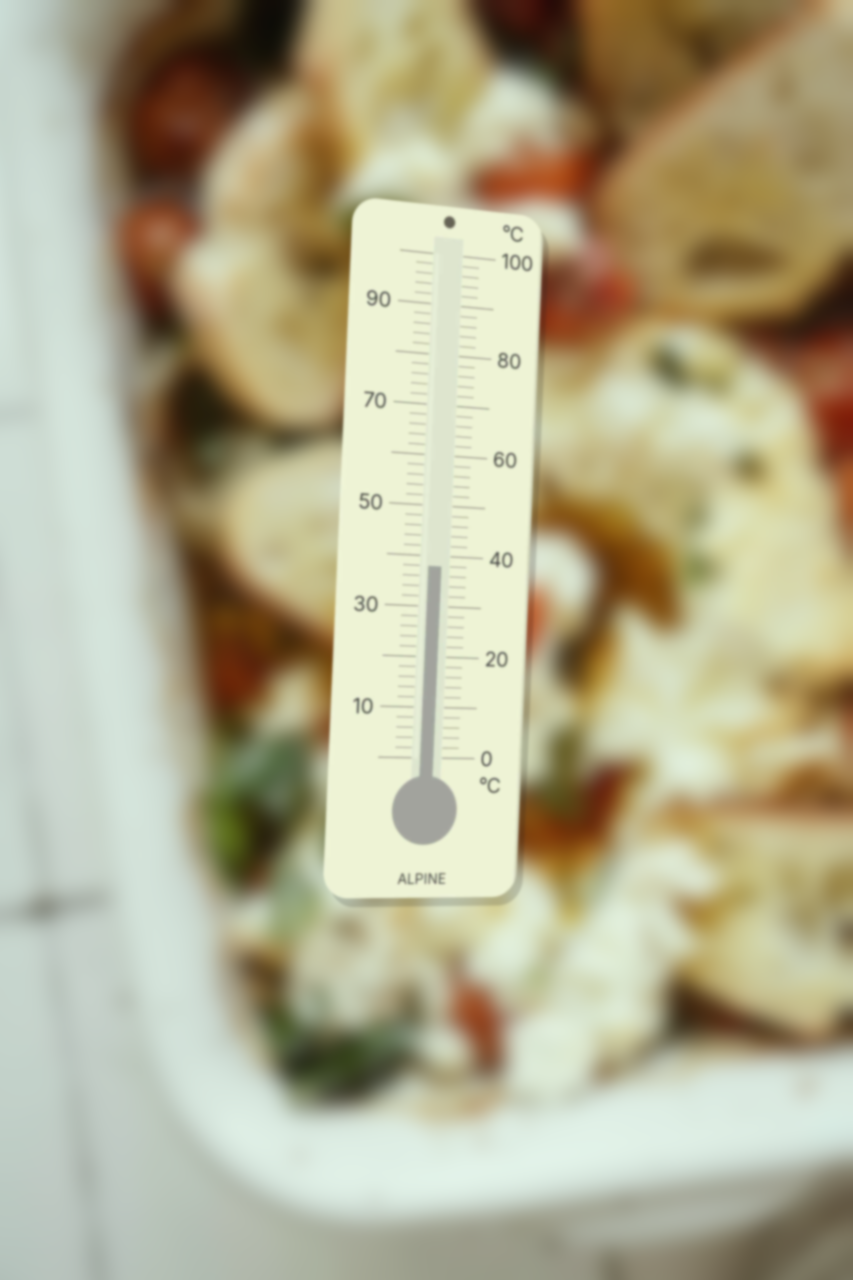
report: 38 (°C)
